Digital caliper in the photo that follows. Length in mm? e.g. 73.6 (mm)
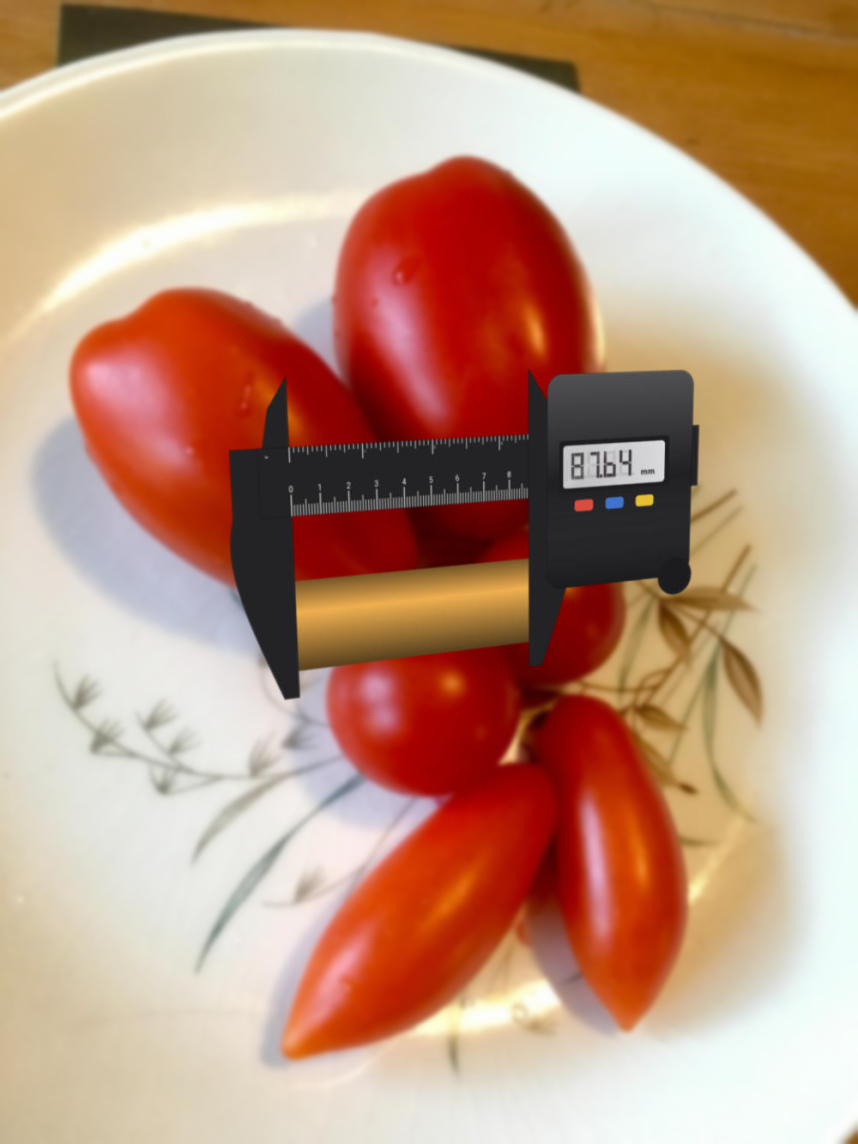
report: 87.64 (mm)
